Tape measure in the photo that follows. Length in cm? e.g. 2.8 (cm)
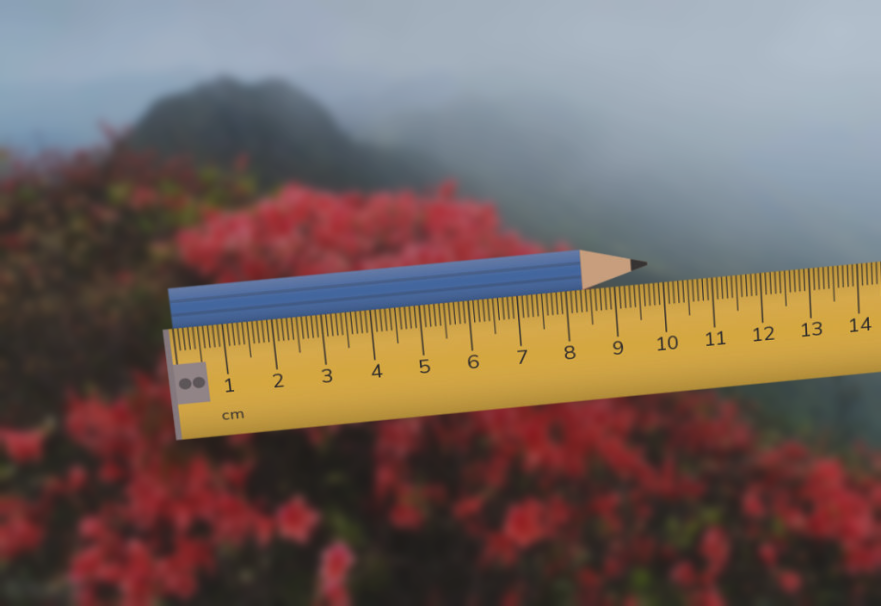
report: 9.7 (cm)
